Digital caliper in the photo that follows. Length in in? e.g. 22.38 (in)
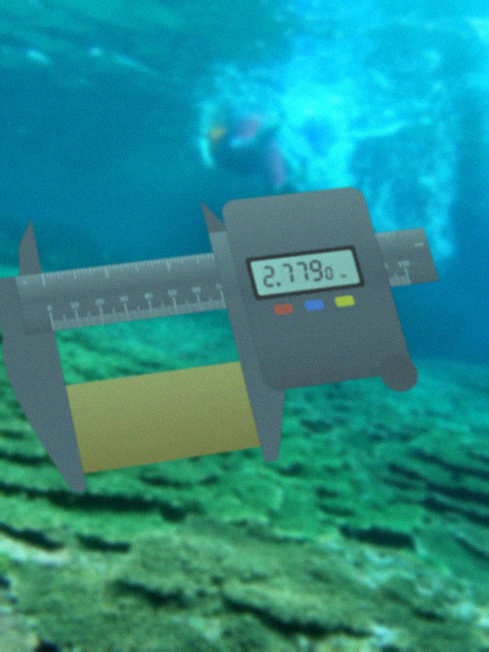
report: 2.7790 (in)
